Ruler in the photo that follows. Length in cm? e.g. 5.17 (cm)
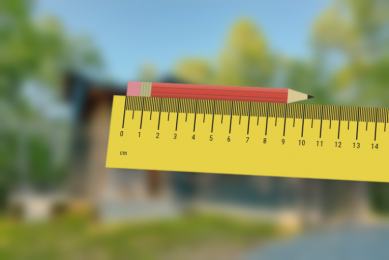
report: 10.5 (cm)
